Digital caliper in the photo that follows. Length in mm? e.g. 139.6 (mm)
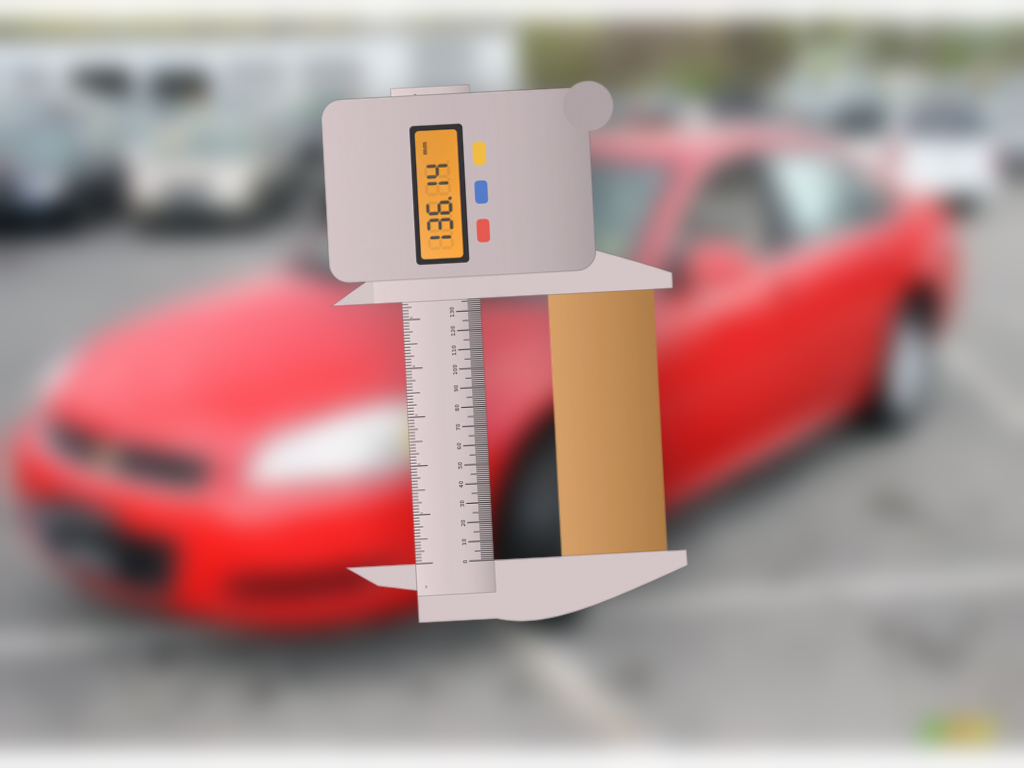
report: 136.14 (mm)
